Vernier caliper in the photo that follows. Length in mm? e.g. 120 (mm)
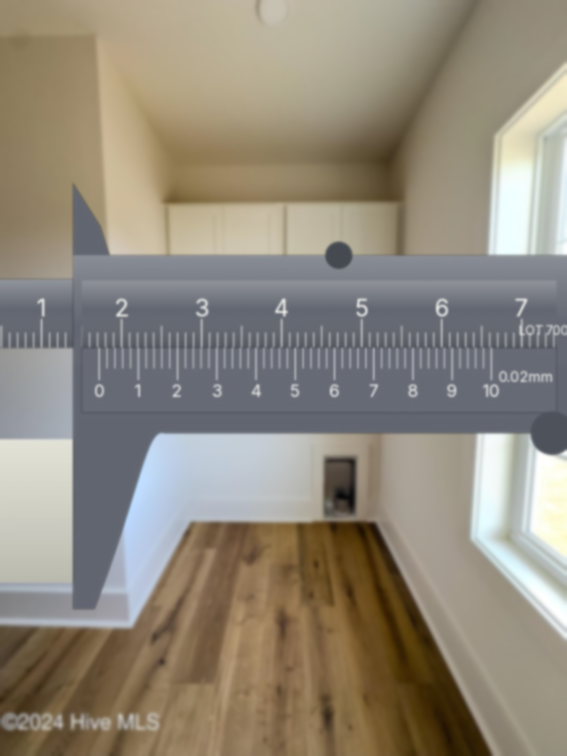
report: 17.2 (mm)
